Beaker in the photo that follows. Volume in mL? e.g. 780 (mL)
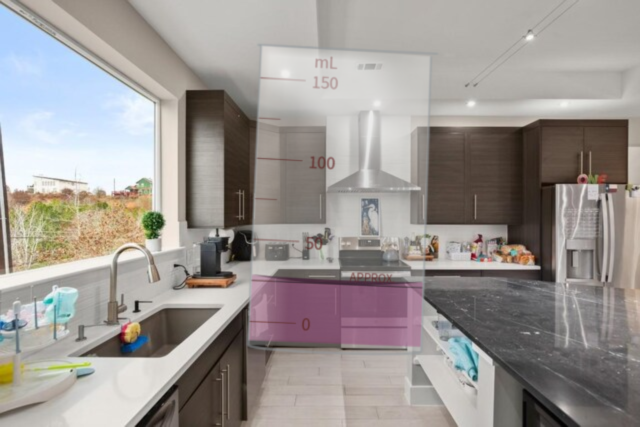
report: 25 (mL)
